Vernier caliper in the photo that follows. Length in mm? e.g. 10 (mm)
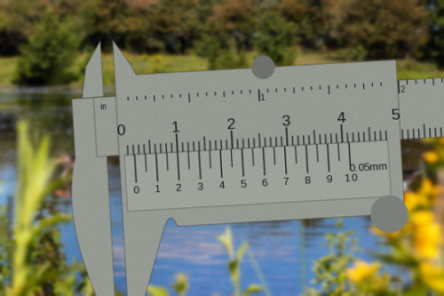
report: 2.2 (mm)
